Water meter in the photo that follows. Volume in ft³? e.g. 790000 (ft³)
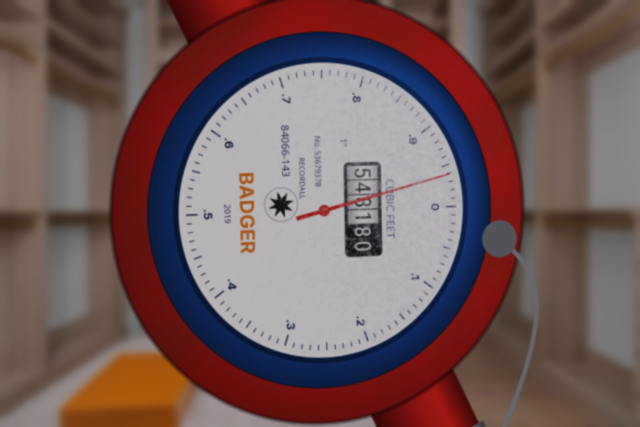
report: 548179.96 (ft³)
